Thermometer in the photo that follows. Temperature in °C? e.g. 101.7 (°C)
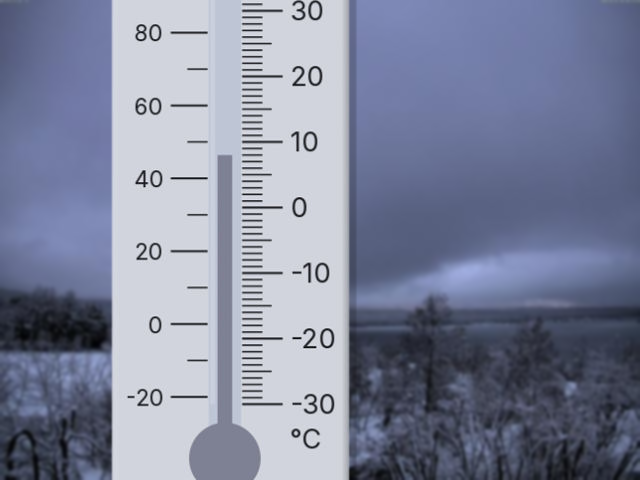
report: 8 (°C)
